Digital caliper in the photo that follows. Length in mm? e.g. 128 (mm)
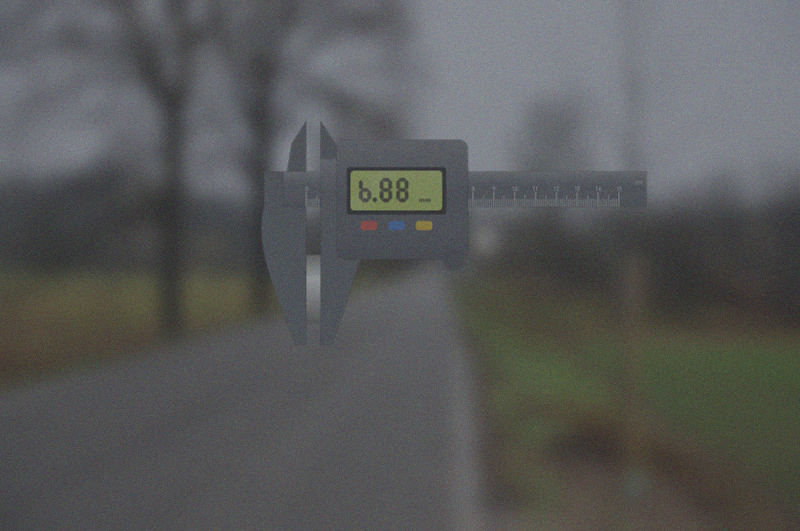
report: 6.88 (mm)
